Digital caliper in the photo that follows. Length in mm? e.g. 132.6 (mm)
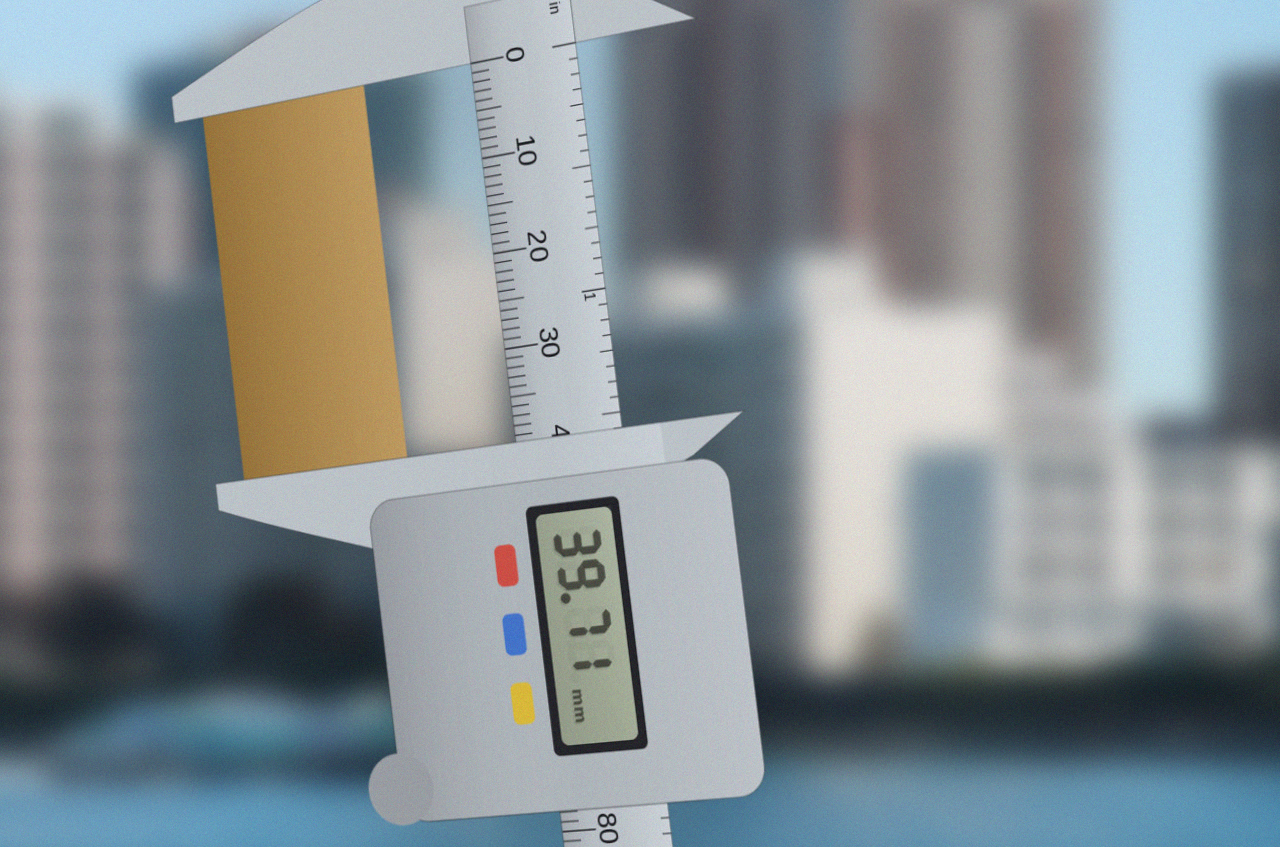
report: 39.71 (mm)
